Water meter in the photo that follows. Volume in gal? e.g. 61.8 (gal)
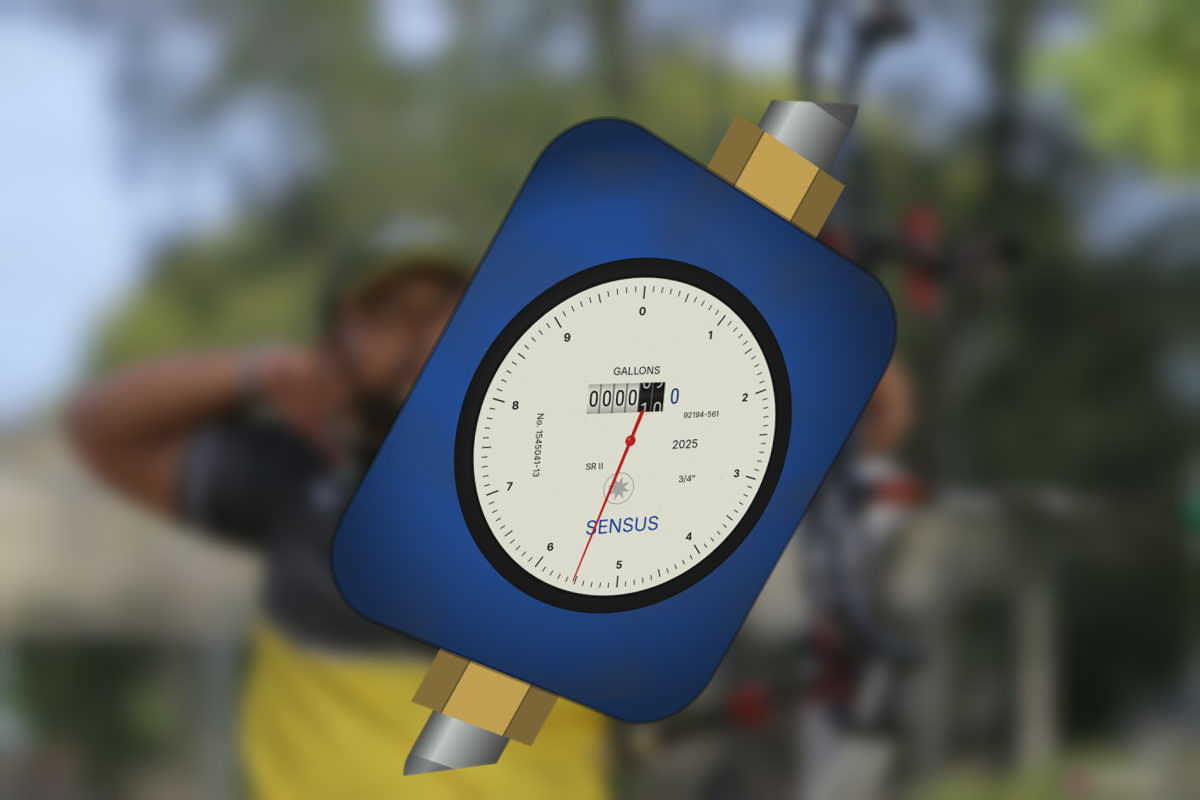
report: 95.5 (gal)
